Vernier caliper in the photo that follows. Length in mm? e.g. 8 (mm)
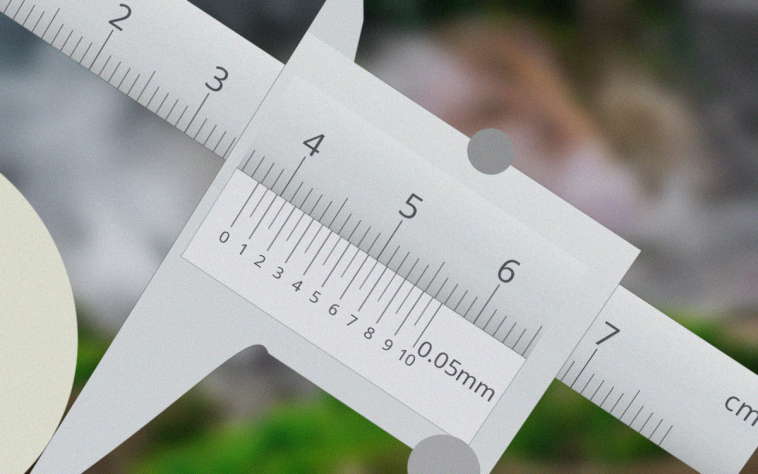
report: 37.8 (mm)
